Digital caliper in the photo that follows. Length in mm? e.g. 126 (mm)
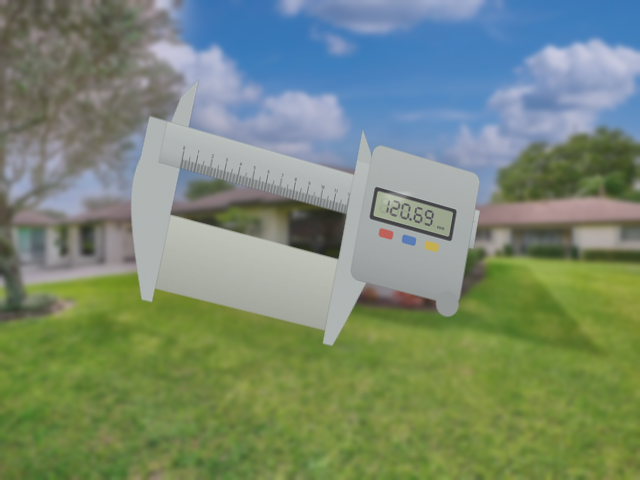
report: 120.69 (mm)
